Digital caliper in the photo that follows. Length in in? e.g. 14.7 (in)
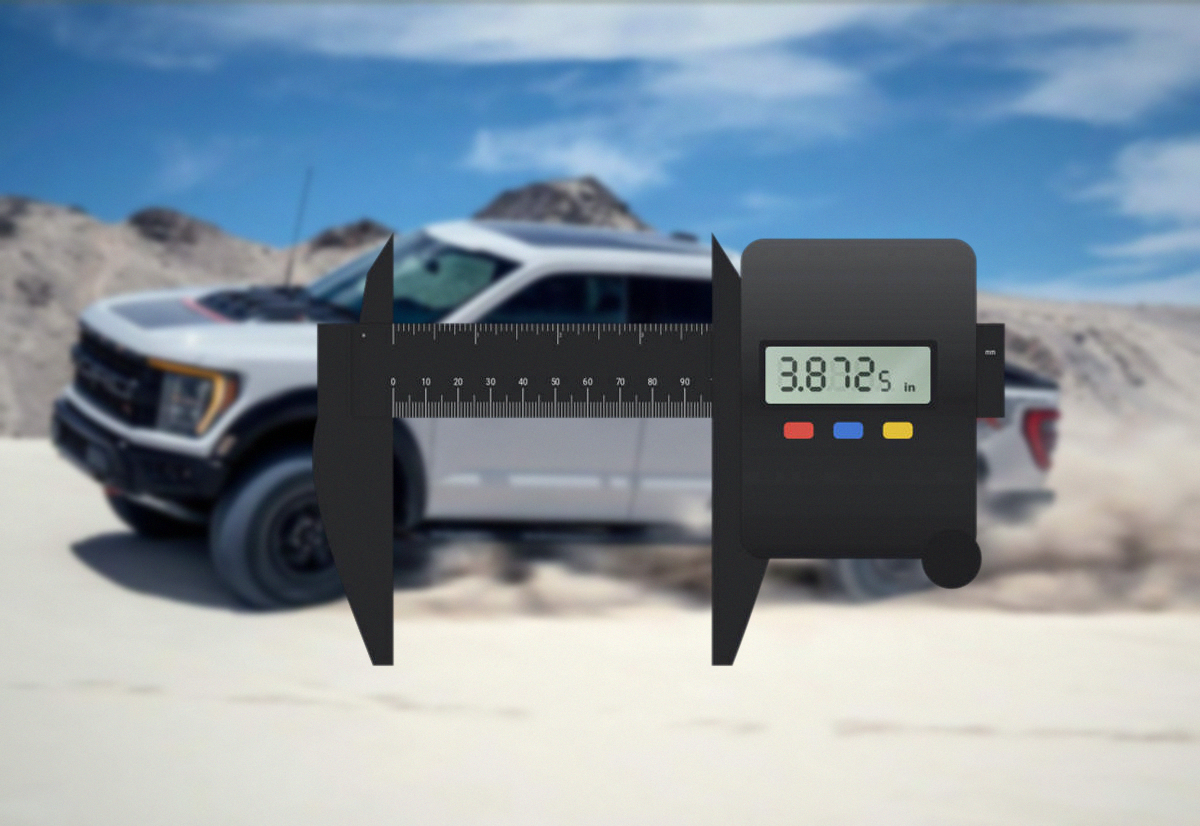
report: 3.8725 (in)
